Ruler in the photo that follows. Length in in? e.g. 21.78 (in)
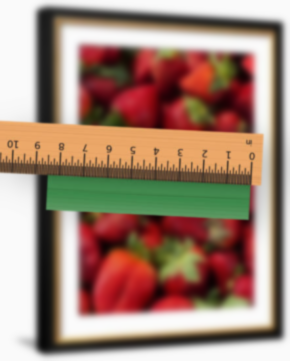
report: 8.5 (in)
